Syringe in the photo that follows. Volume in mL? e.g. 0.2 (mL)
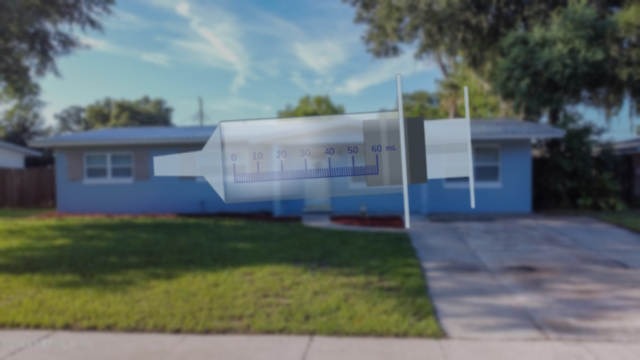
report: 55 (mL)
